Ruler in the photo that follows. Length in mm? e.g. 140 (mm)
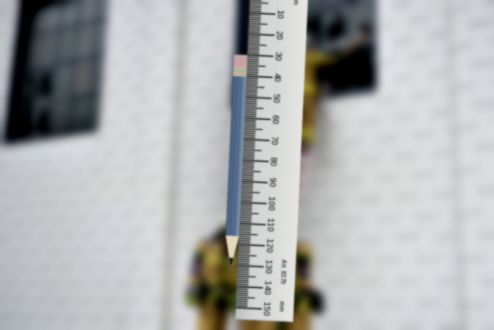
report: 100 (mm)
